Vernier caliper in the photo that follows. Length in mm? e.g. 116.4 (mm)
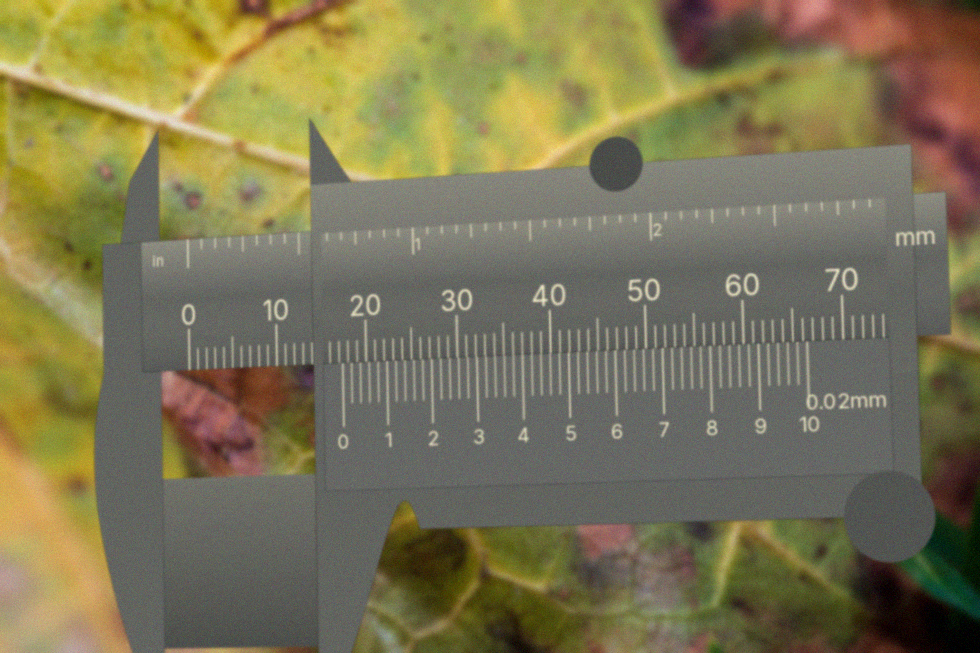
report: 17.4 (mm)
